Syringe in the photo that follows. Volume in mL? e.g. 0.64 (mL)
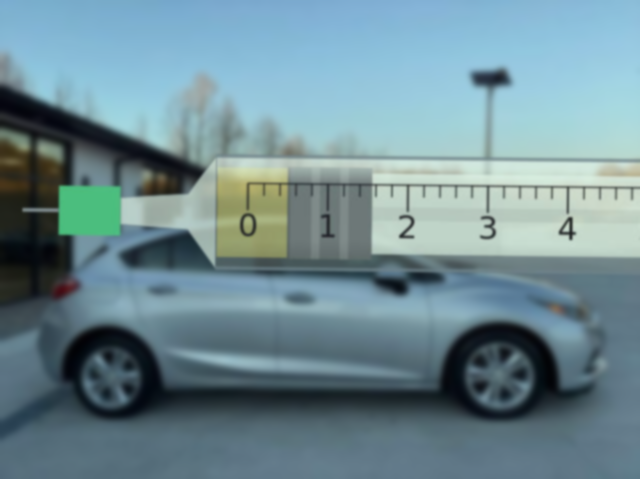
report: 0.5 (mL)
